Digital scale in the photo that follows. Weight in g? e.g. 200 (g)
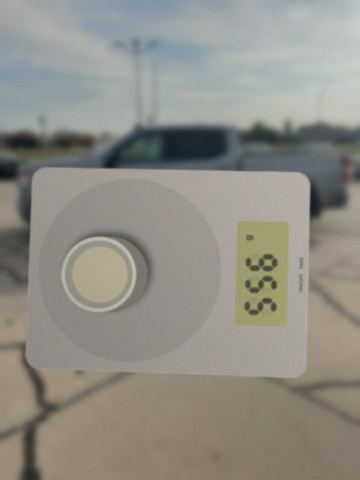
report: 556 (g)
